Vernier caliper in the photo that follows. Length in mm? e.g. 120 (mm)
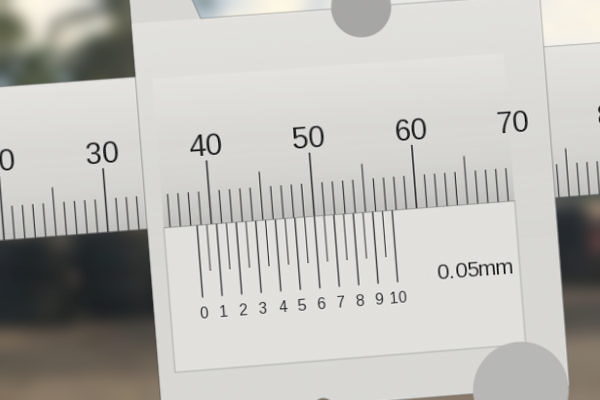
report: 38.6 (mm)
